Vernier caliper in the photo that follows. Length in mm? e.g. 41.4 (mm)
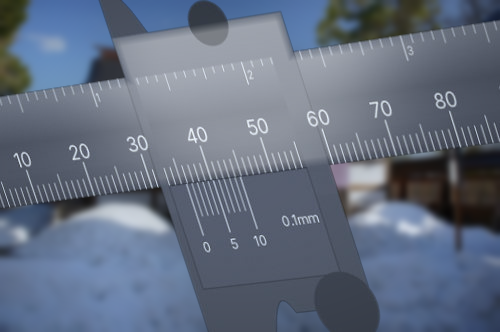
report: 35.8 (mm)
